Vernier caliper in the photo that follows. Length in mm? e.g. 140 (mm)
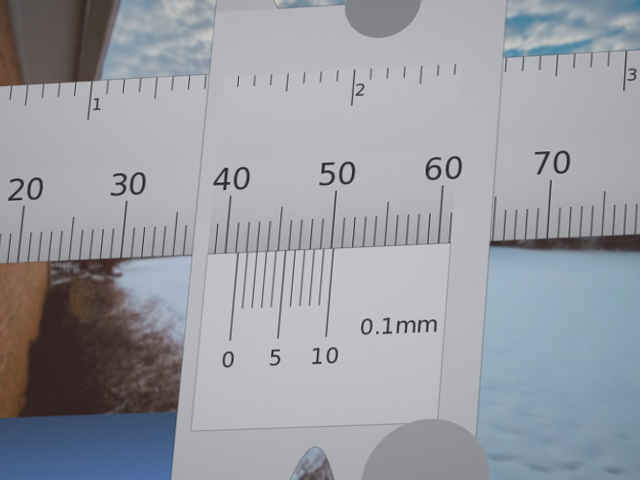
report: 41.2 (mm)
